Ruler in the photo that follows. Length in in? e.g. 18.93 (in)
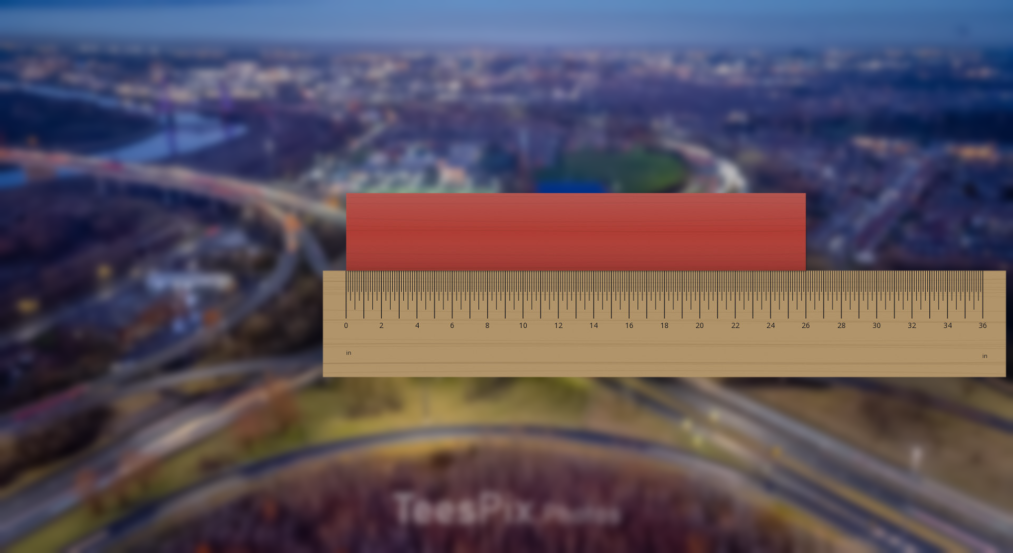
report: 26 (in)
